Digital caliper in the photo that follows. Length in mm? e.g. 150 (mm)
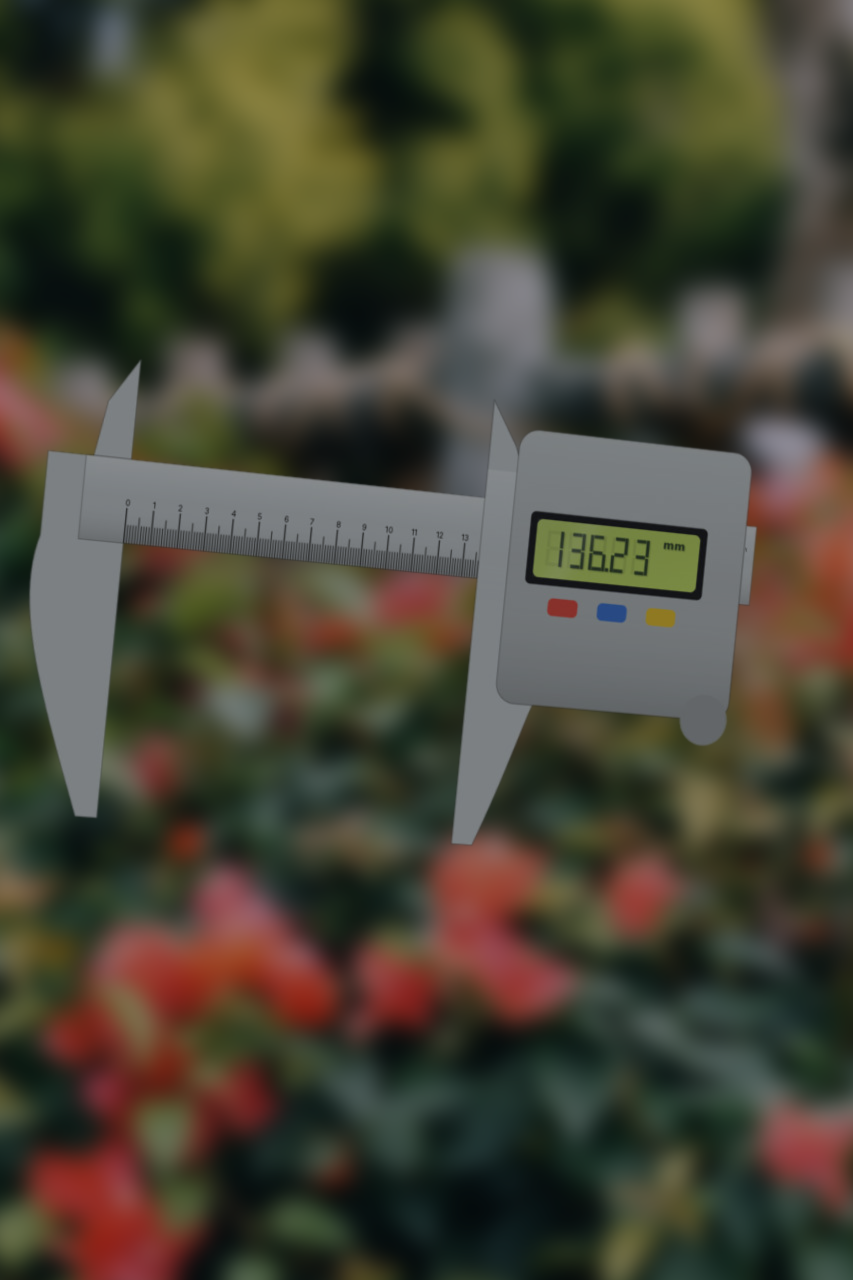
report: 136.23 (mm)
